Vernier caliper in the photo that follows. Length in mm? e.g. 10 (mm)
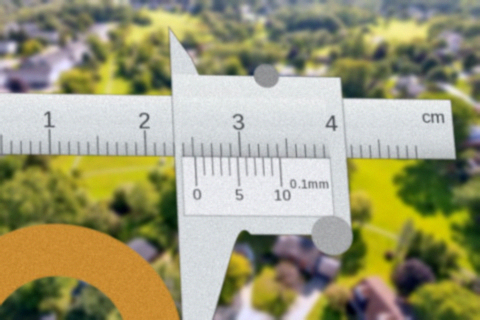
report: 25.2 (mm)
